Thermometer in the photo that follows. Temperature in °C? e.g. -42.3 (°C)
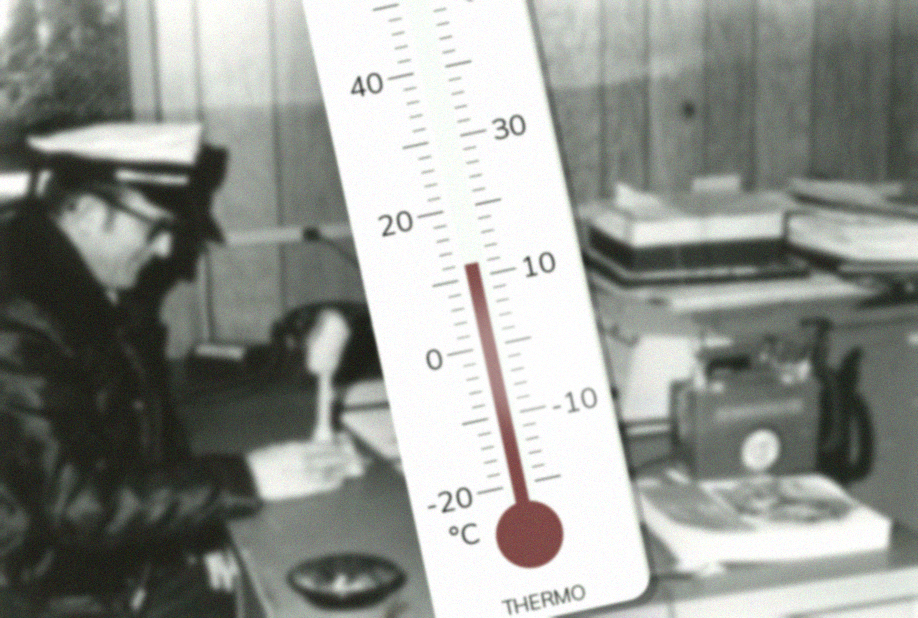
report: 12 (°C)
